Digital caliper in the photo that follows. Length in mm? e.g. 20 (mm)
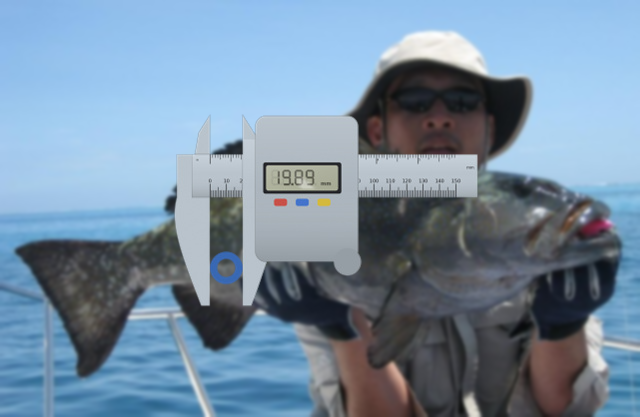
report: 19.89 (mm)
